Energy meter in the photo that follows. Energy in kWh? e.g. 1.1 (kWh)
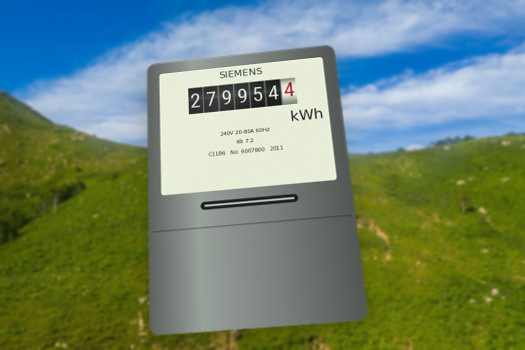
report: 279954.4 (kWh)
